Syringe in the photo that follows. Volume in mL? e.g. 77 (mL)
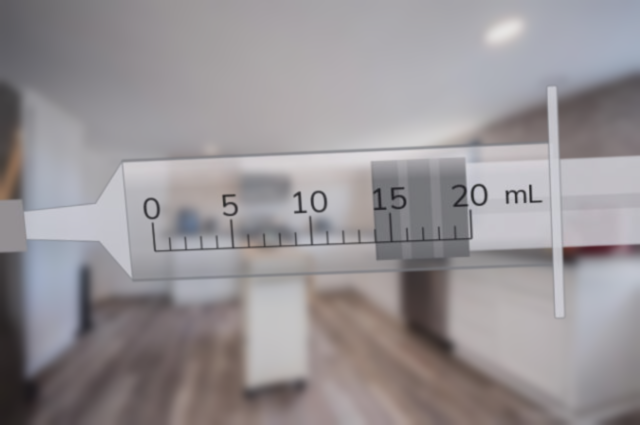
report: 14 (mL)
